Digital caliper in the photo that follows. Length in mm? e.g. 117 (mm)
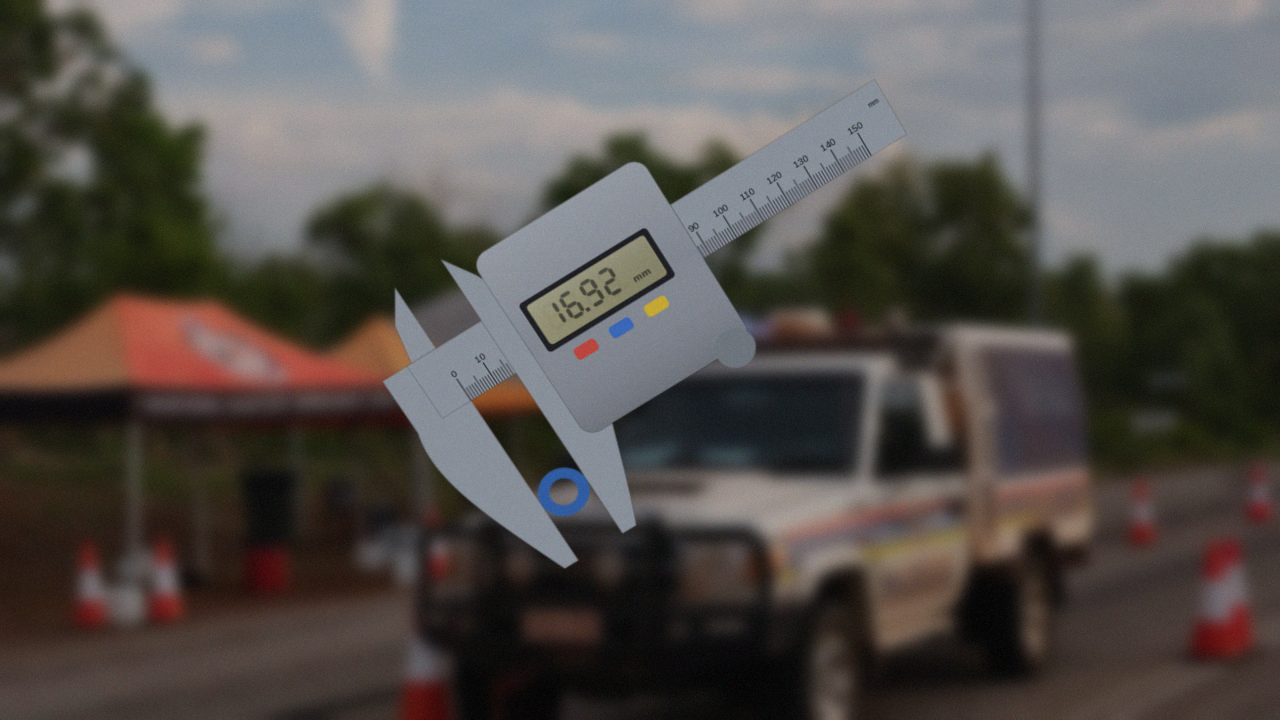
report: 16.92 (mm)
